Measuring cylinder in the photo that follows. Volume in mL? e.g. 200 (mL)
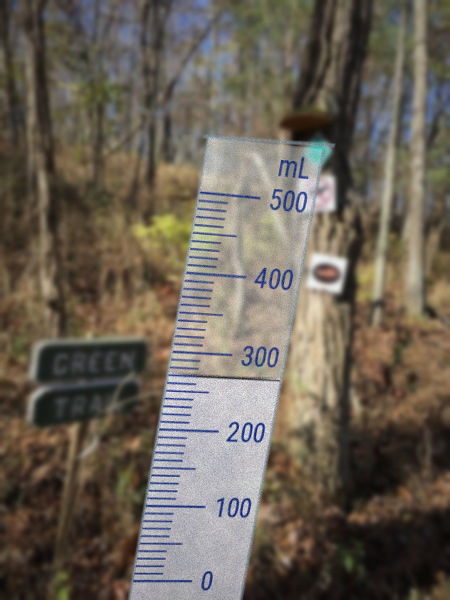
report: 270 (mL)
